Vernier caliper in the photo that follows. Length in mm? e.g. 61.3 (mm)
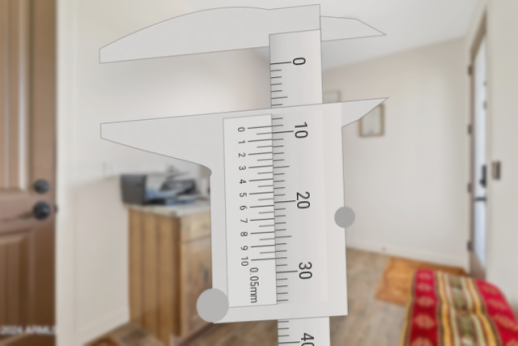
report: 9.0 (mm)
